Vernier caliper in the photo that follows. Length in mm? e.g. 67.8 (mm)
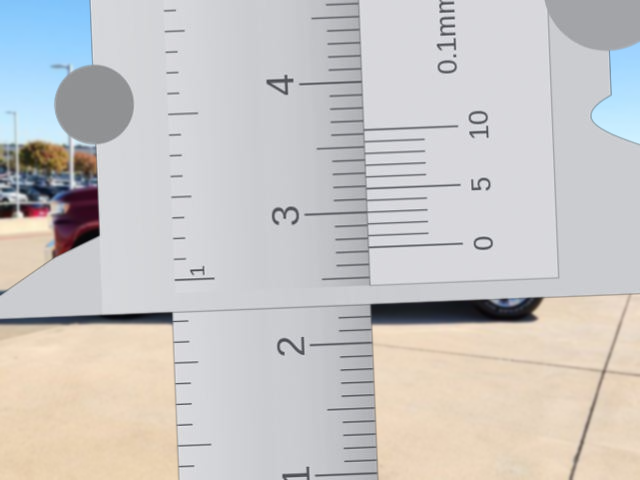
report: 27.3 (mm)
